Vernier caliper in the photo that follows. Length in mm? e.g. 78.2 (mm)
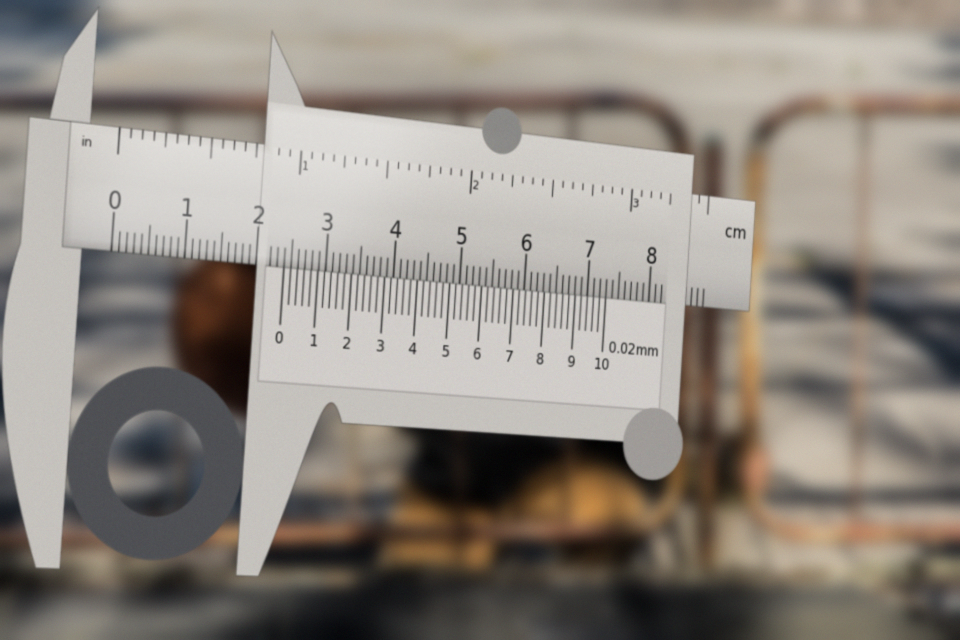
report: 24.0 (mm)
